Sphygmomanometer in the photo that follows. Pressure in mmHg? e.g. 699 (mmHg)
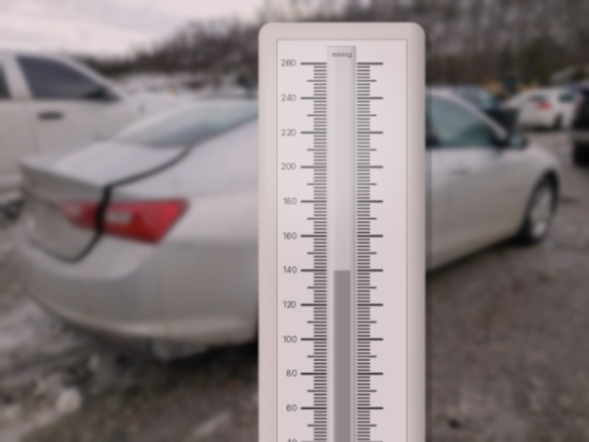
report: 140 (mmHg)
